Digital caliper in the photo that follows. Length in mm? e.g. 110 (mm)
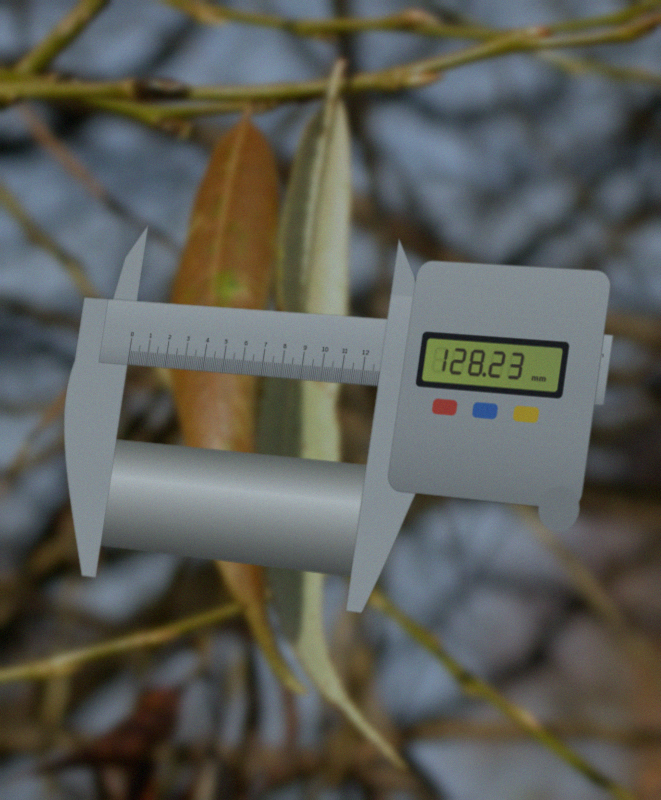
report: 128.23 (mm)
